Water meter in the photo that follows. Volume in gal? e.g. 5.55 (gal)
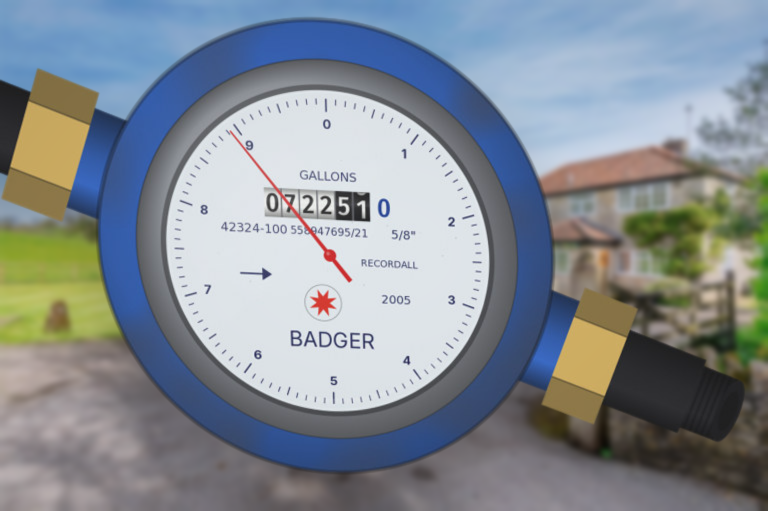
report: 722508.9 (gal)
